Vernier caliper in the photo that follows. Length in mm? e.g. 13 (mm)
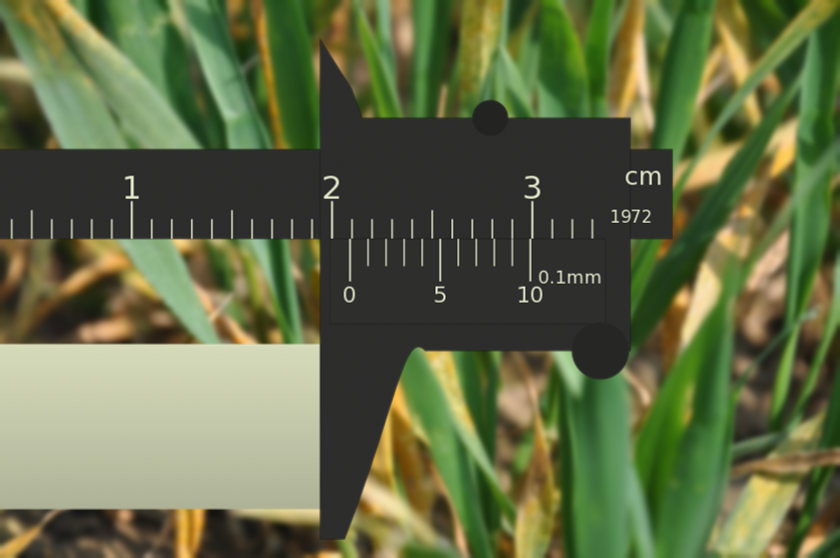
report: 20.9 (mm)
